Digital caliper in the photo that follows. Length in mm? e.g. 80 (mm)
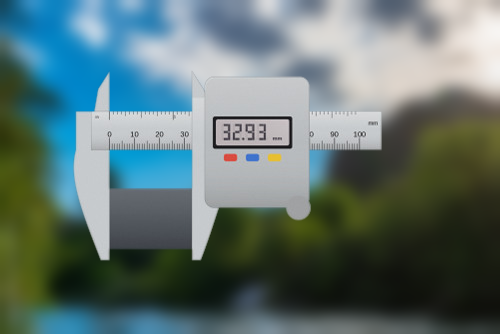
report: 32.93 (mm)
